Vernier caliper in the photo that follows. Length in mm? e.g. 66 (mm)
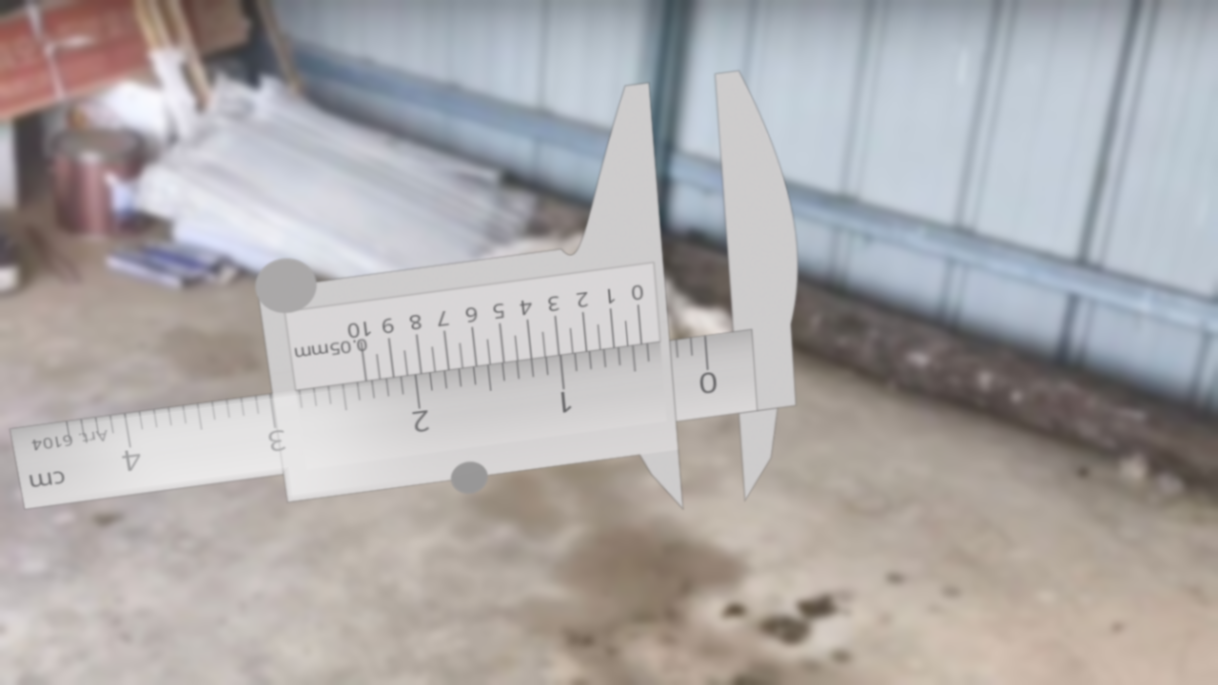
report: 4.4 (mm)
